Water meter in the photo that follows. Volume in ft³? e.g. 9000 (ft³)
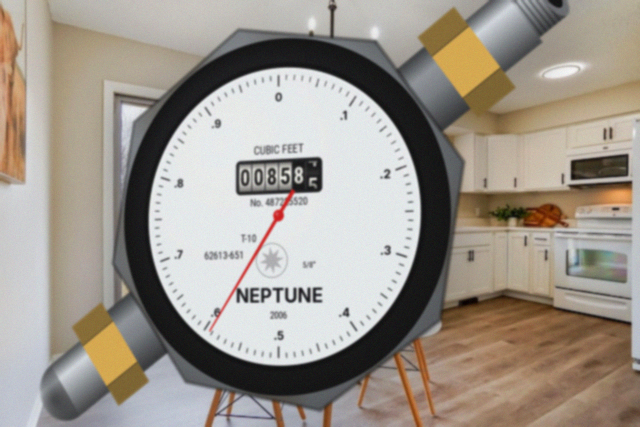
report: 8584.59 (ft³)
